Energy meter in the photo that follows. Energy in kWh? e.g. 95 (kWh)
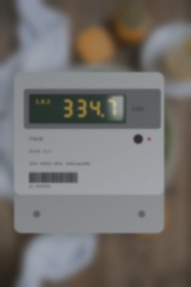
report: 334.7 (kWh)
